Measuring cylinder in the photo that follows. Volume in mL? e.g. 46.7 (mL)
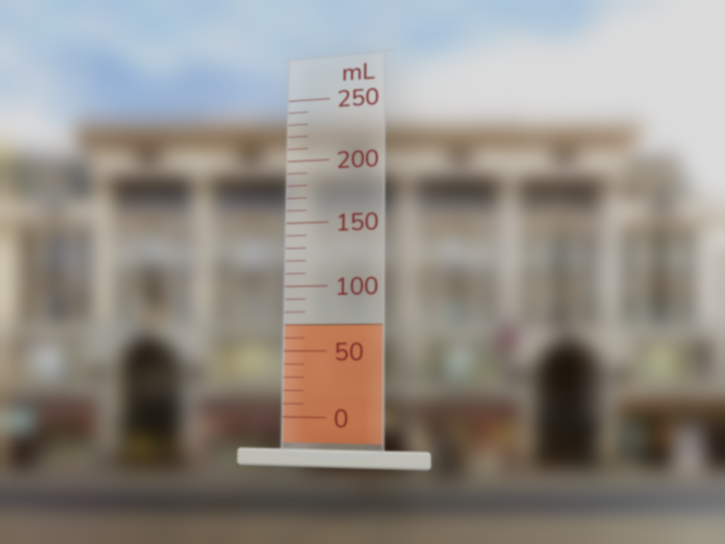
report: 70 (mL)
